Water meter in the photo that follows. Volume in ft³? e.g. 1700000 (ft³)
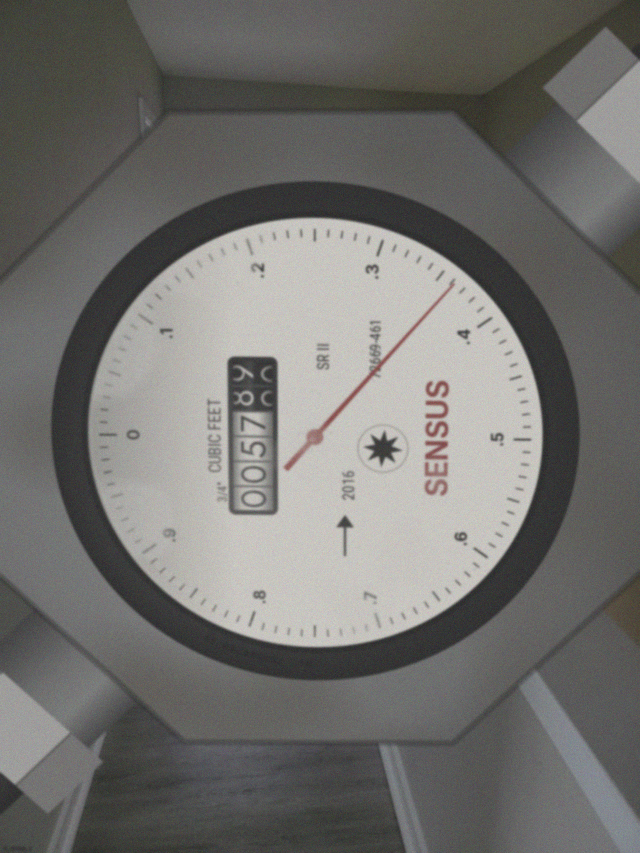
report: 5789.36 (ft³)
